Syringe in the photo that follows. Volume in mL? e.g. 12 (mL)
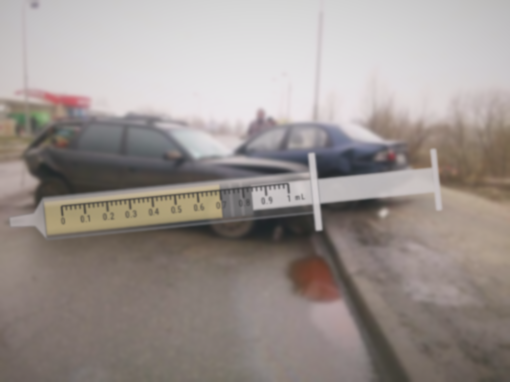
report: 0.7 (mL)
